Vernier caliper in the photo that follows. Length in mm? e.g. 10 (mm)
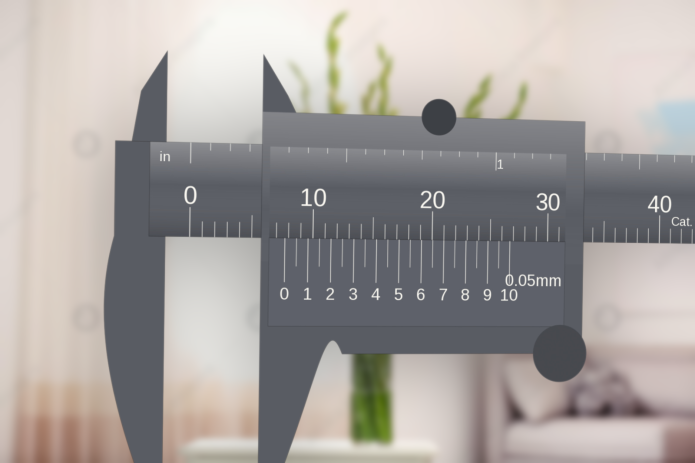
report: 7.7 (mm)
